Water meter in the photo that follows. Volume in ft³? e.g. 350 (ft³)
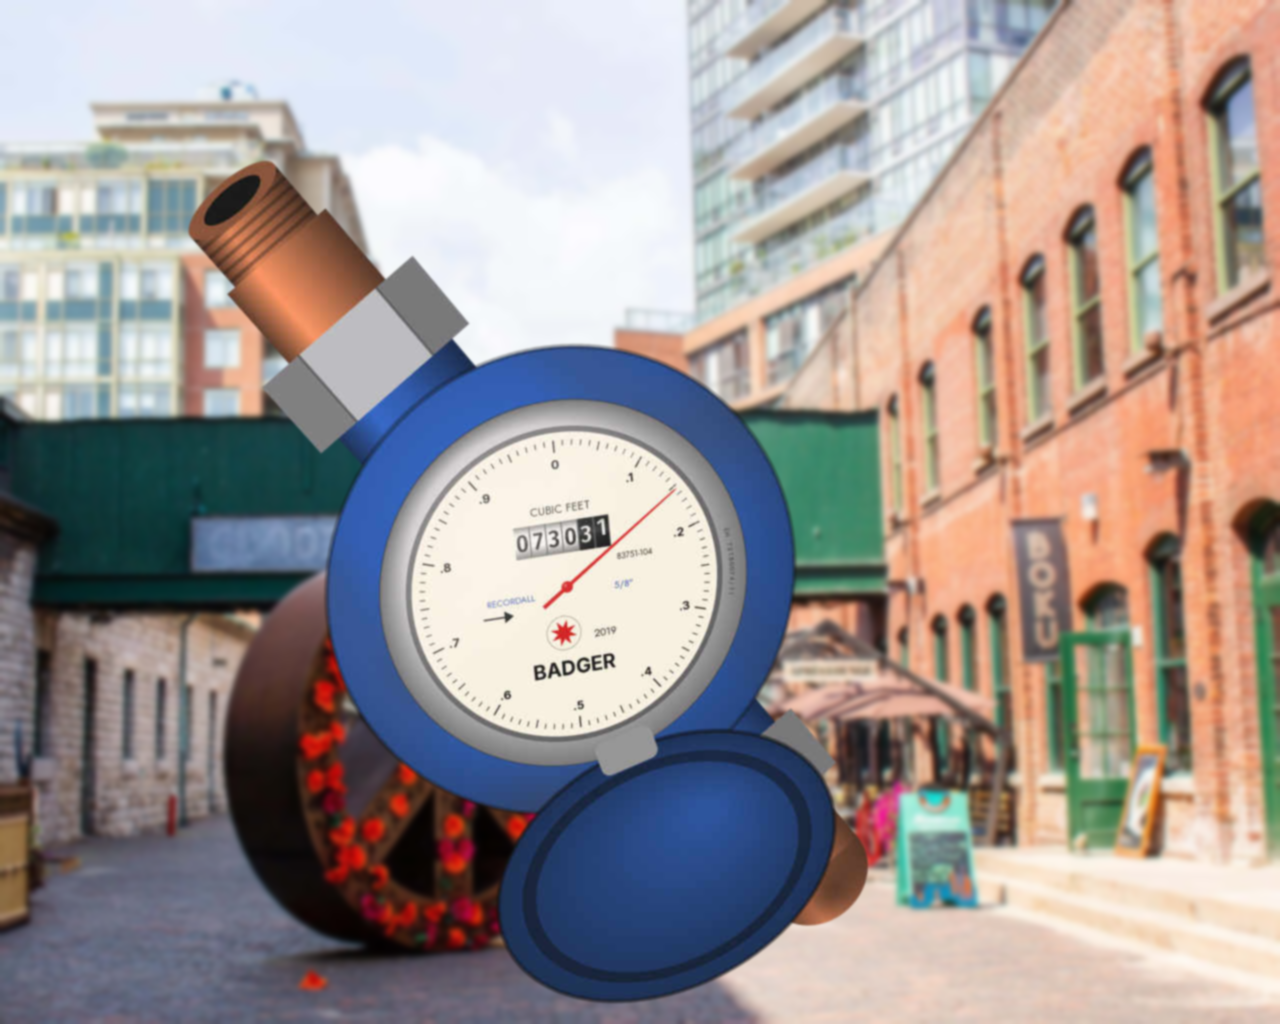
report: 73031.15 (ft³)
